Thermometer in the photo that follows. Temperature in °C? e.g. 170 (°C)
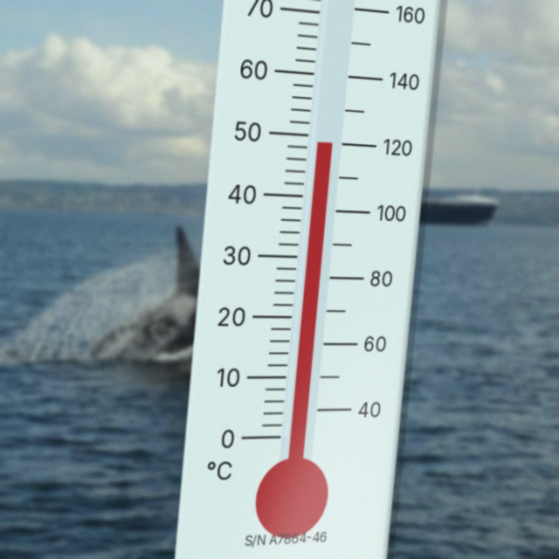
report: 49 (°C)
